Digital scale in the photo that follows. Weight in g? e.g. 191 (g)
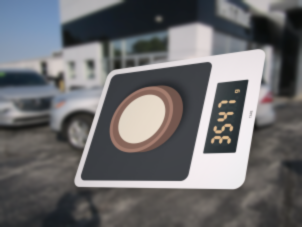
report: 3547 (g)
